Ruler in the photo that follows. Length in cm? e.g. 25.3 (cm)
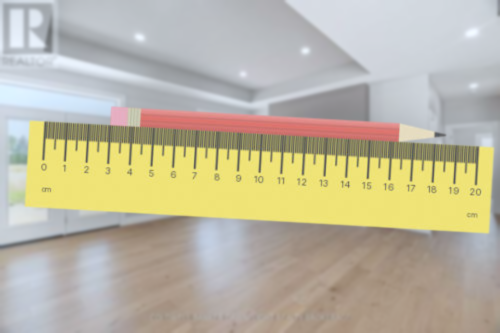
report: 15.5 (cm)
